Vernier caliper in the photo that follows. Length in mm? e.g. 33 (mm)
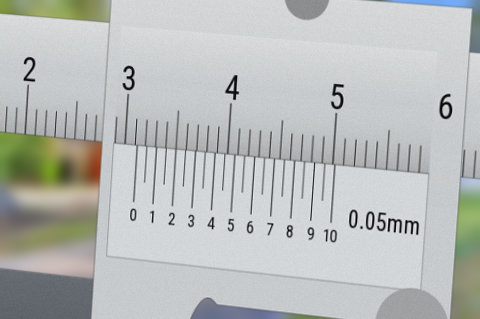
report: 31.2 (mm)
